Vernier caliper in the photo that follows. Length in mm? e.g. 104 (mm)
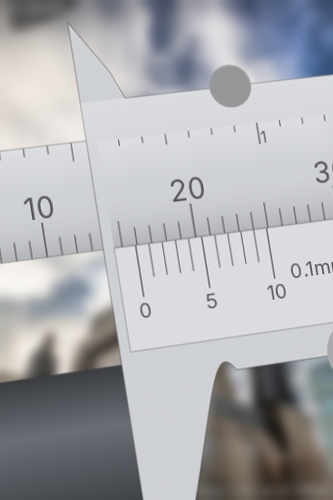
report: 15.9 (mm)
